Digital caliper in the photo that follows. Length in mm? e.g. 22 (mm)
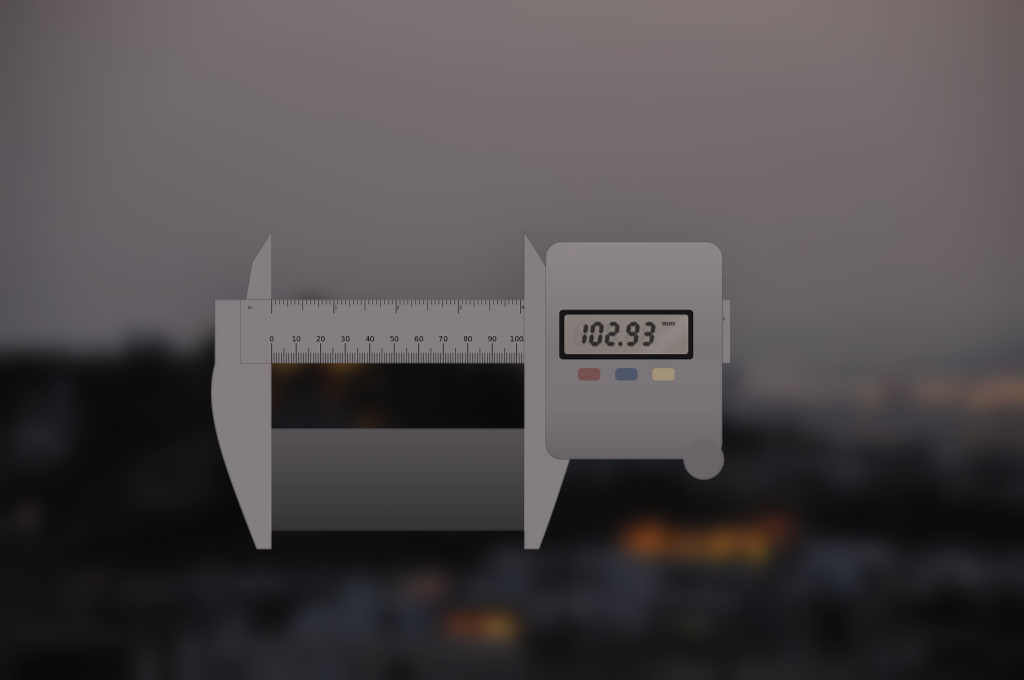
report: 102.93 (mm)
